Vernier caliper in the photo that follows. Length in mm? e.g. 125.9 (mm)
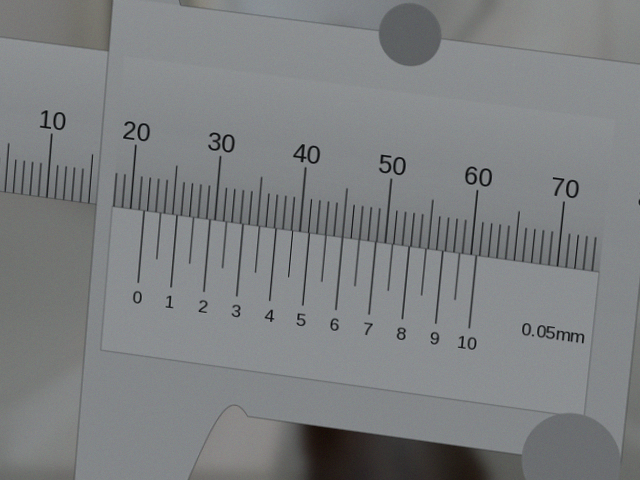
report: 21.6 (mm)
